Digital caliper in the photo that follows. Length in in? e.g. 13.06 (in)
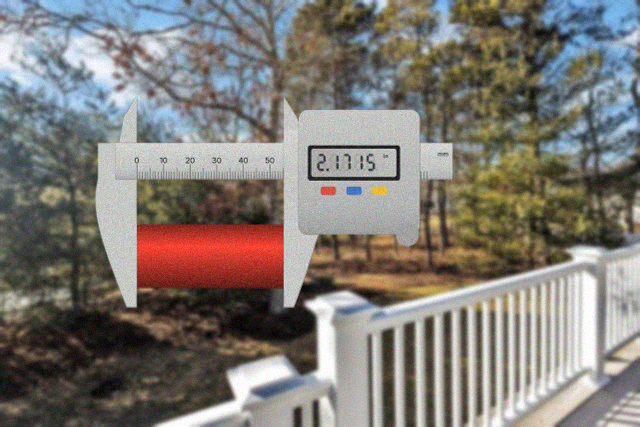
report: 2.1715 (in)
